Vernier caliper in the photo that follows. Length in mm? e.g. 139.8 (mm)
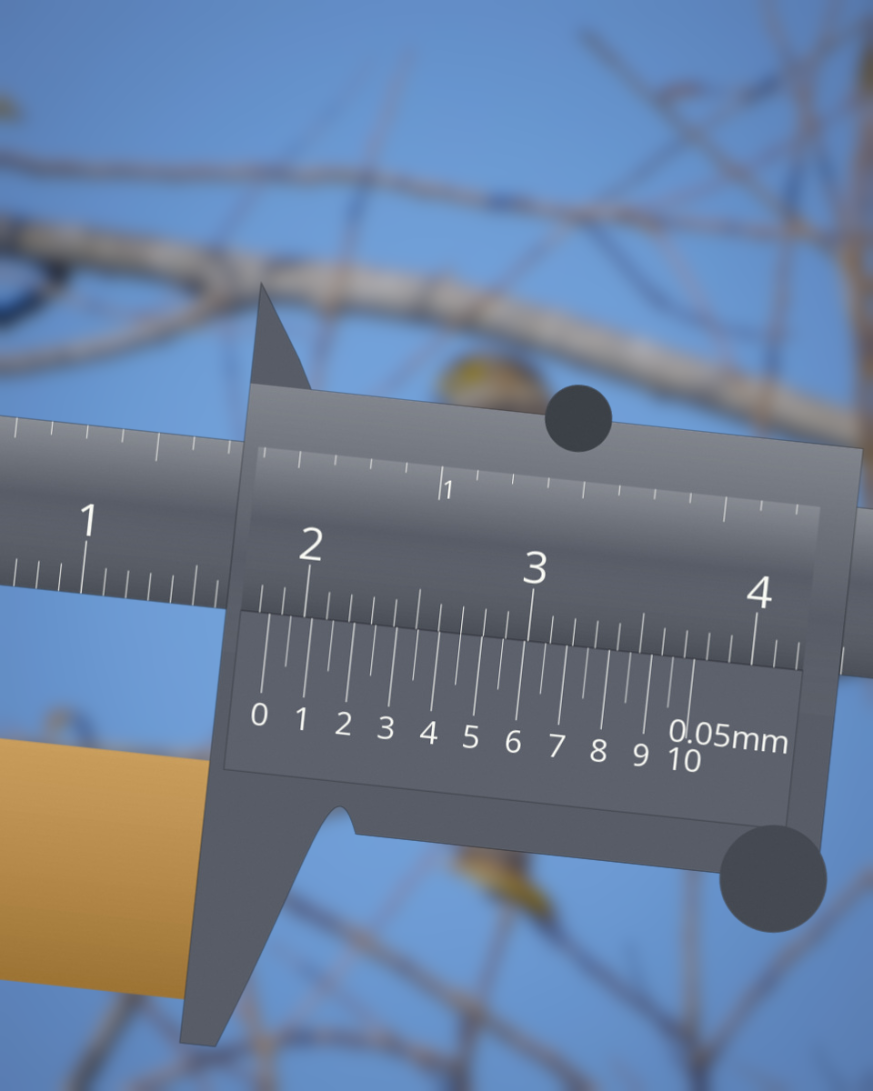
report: 18.45 (mm)
